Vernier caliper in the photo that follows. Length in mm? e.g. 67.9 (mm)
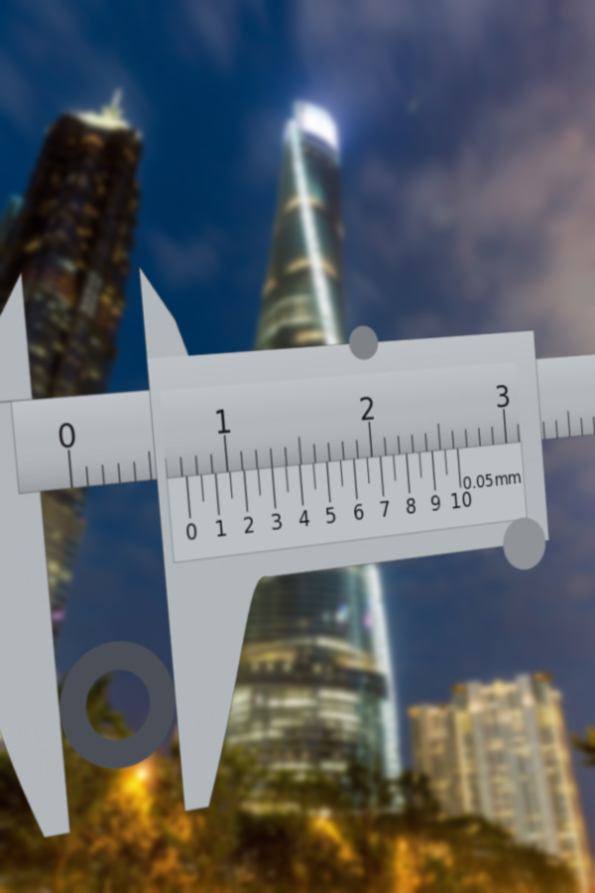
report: 7.3 (mm)
